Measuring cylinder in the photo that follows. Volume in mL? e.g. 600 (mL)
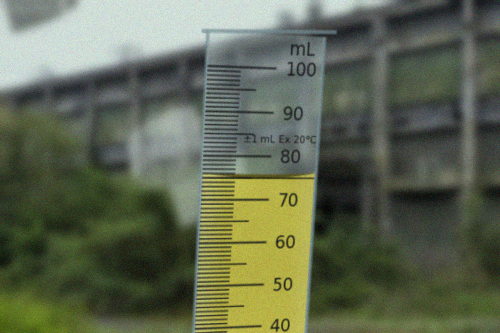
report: 75 (mL)
